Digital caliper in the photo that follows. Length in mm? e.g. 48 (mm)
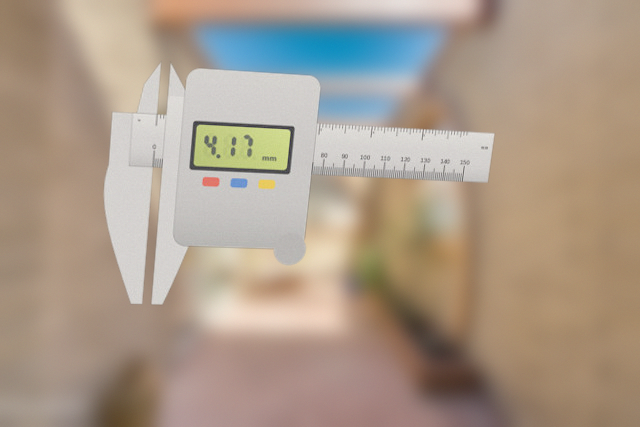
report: 4.17 (mm)
